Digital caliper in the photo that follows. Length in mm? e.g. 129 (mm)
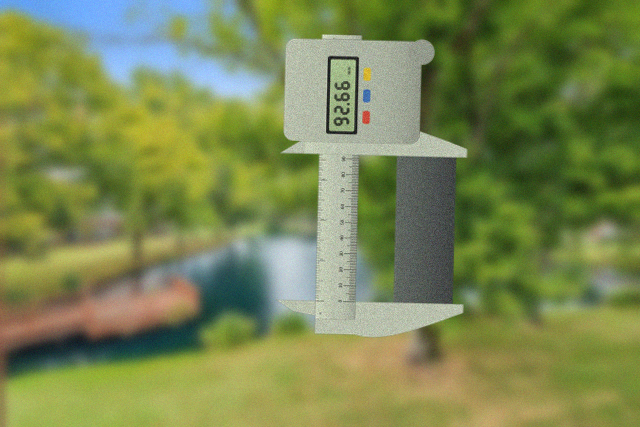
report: 92.66 (mm)
